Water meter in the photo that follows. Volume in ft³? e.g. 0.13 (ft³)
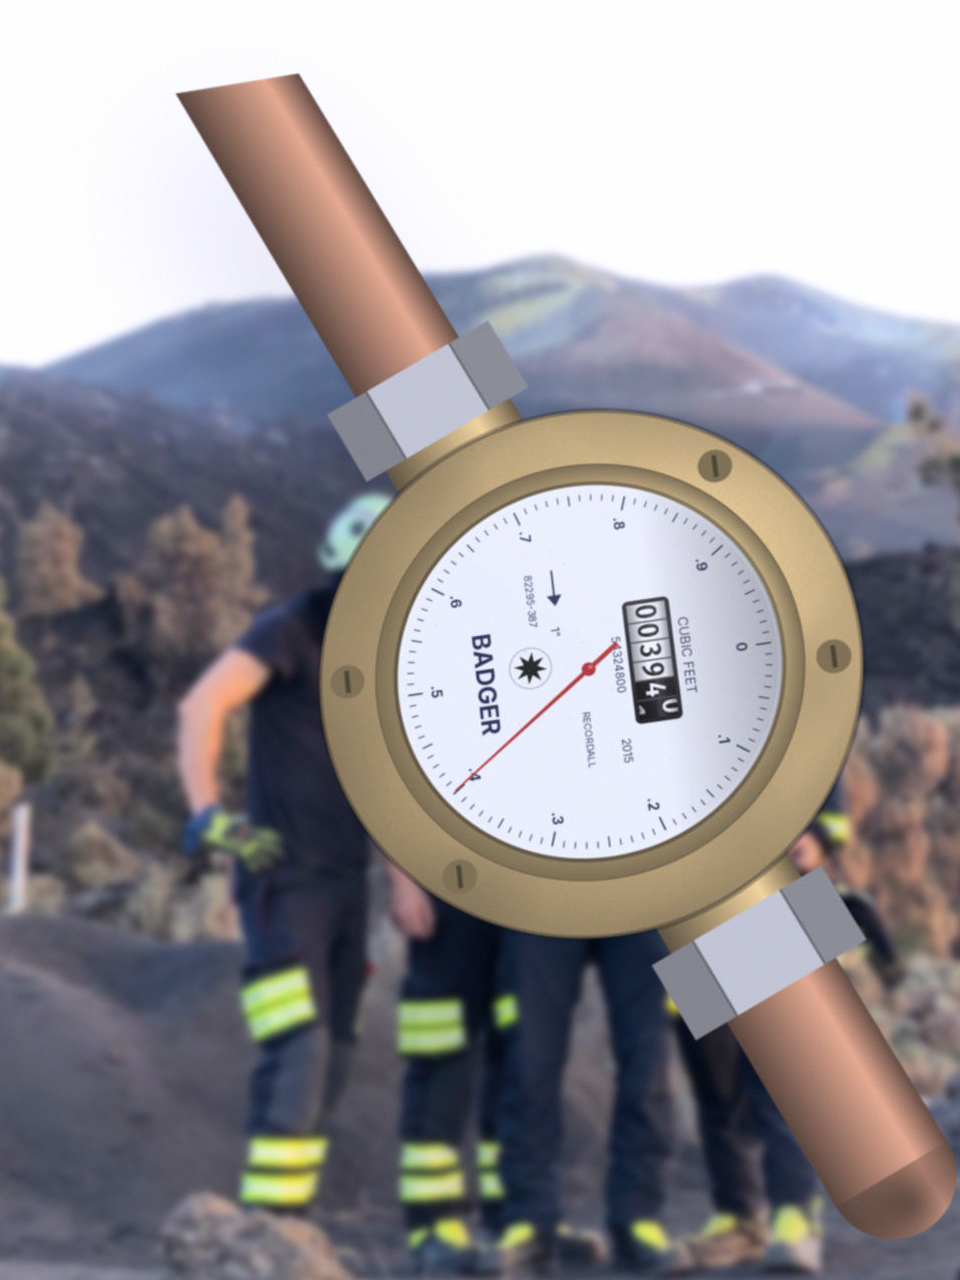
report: 3940.40 (ft³)
